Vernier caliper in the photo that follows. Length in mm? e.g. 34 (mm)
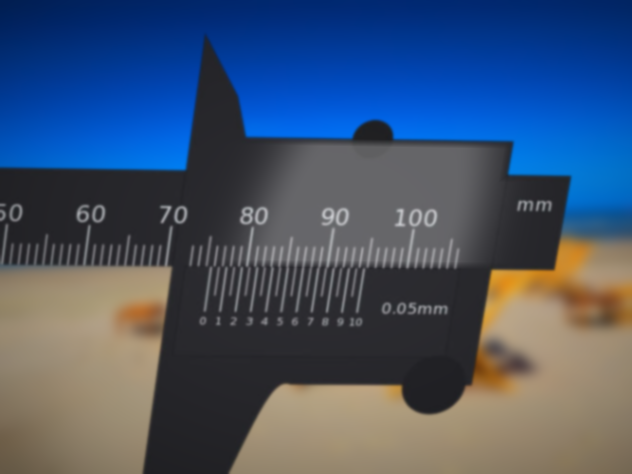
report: 75.6 (mm)
